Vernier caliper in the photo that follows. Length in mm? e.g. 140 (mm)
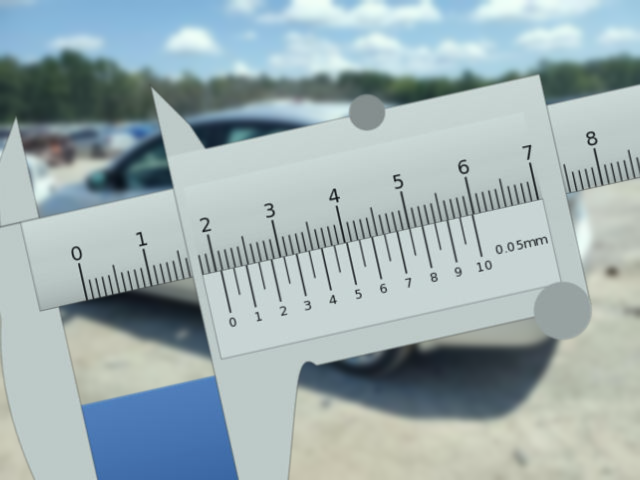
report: 20.8 (mm)
